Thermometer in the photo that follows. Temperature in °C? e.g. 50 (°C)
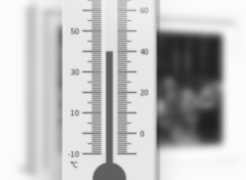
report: 40 (°C)
